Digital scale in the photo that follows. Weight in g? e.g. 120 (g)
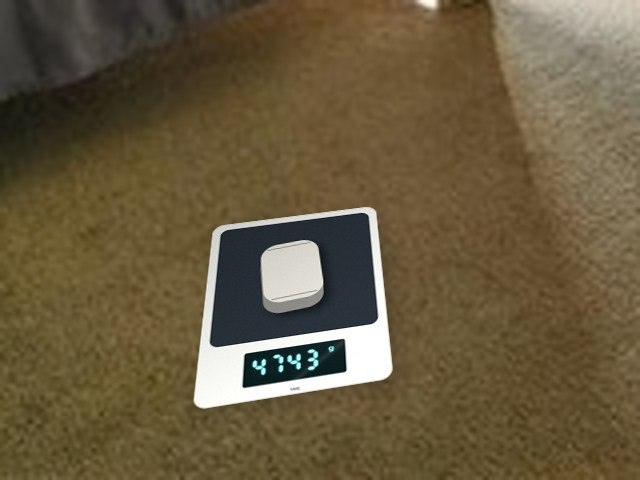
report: 4743 (g)
